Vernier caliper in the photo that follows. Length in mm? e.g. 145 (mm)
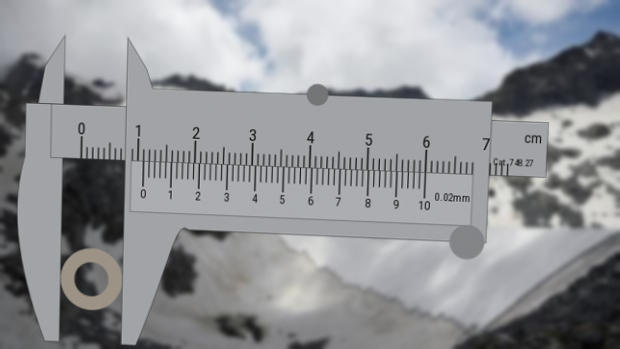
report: 11.0 (mm)
